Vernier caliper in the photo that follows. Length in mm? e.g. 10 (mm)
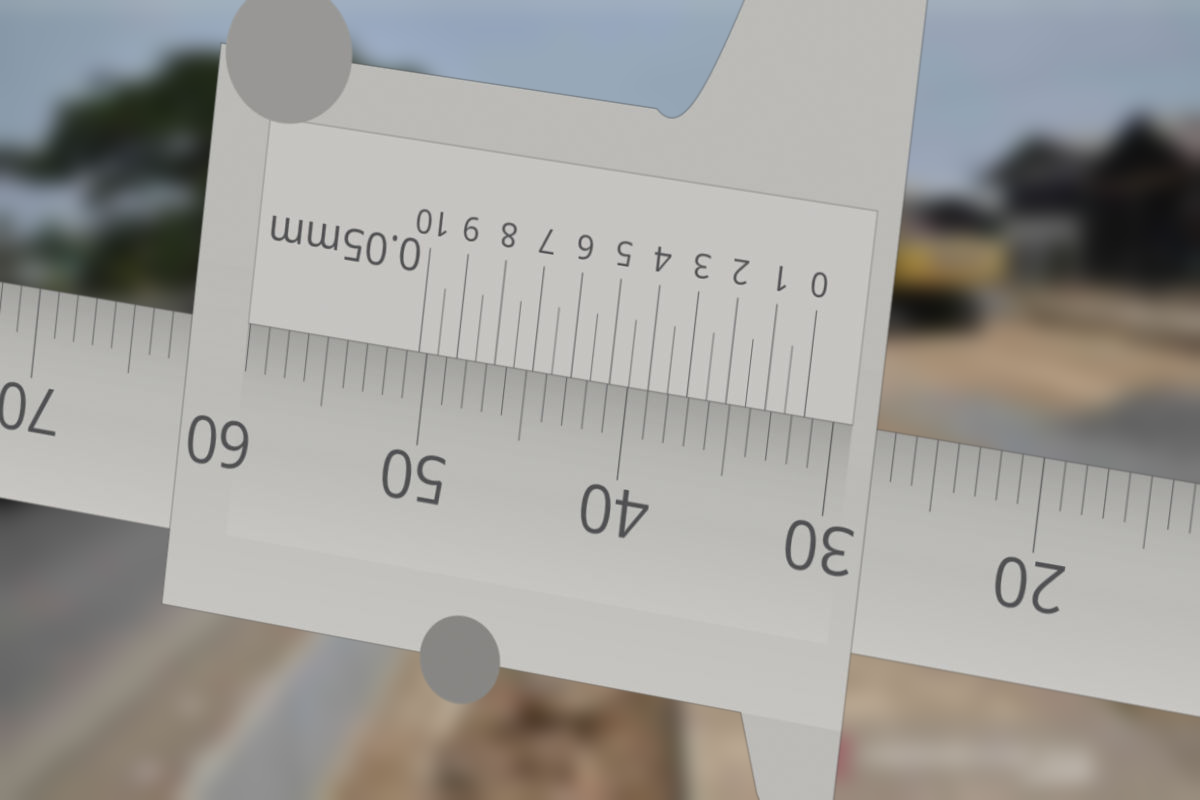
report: 31.4 (mm)
